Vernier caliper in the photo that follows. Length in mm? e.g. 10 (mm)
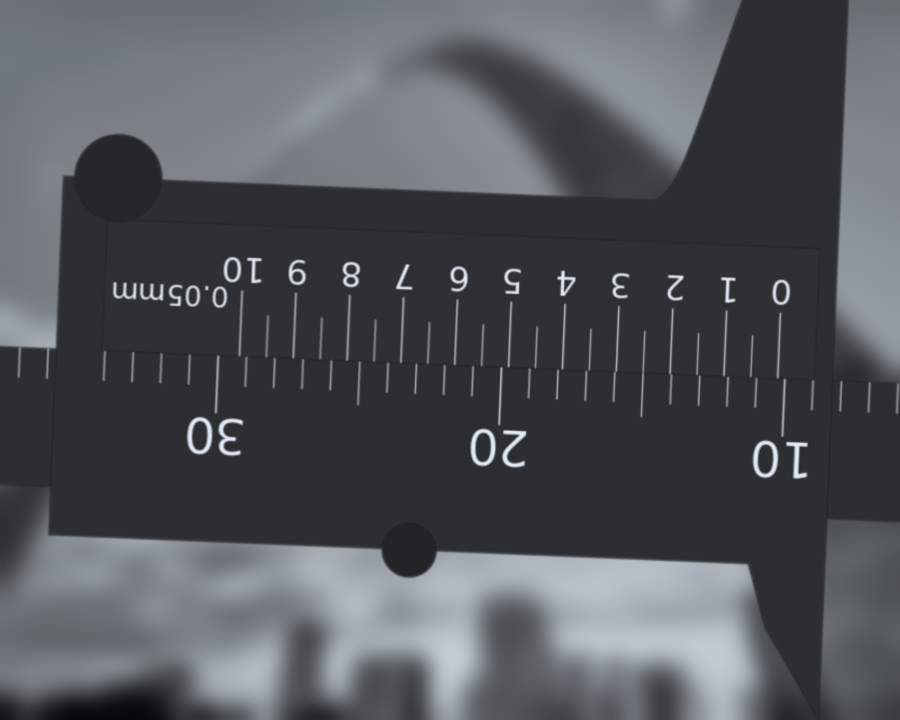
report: 10.25 (mm)
